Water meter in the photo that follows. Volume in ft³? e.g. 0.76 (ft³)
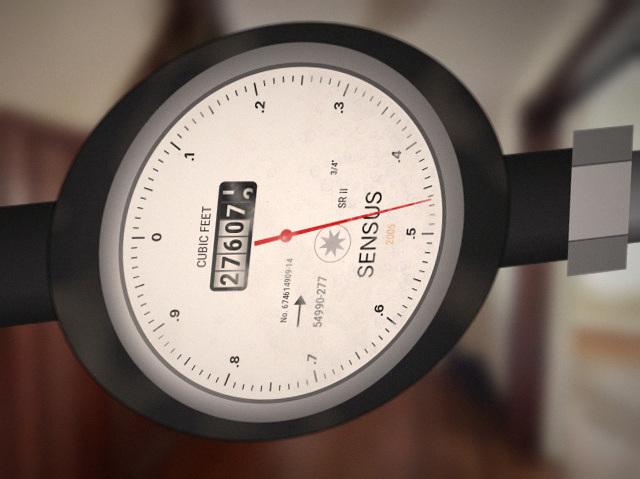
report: 276071.46 (ft³)
